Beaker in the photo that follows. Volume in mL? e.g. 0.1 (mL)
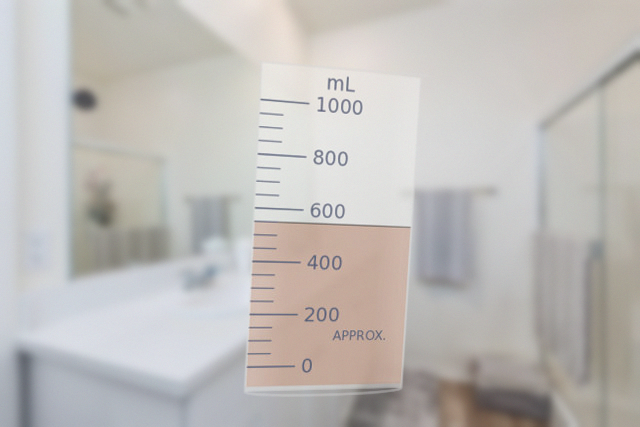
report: 550 (mL)
